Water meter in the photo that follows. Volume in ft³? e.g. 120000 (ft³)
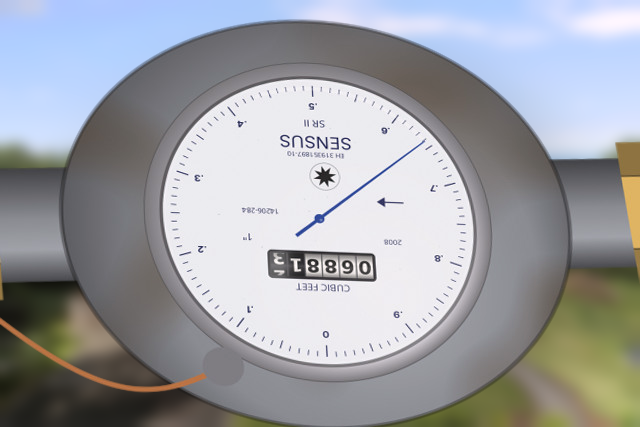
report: 68812.64 (ft³)
